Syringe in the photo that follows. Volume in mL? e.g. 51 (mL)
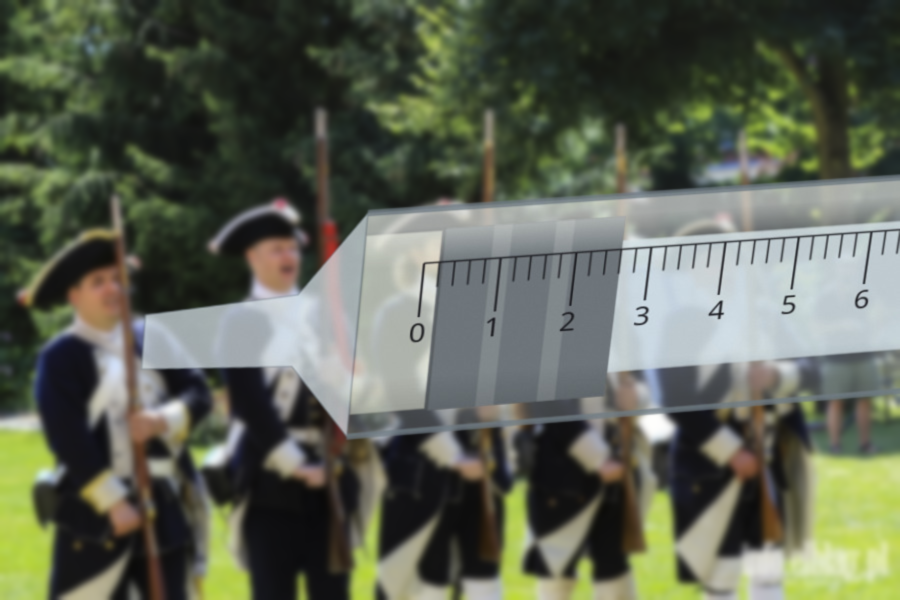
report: 0.2 (mL)
